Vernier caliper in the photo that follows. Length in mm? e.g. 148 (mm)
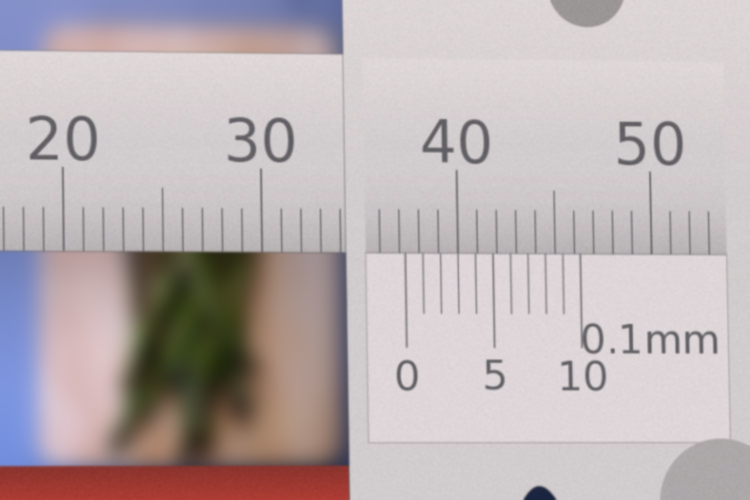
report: 37.3 (mm)
